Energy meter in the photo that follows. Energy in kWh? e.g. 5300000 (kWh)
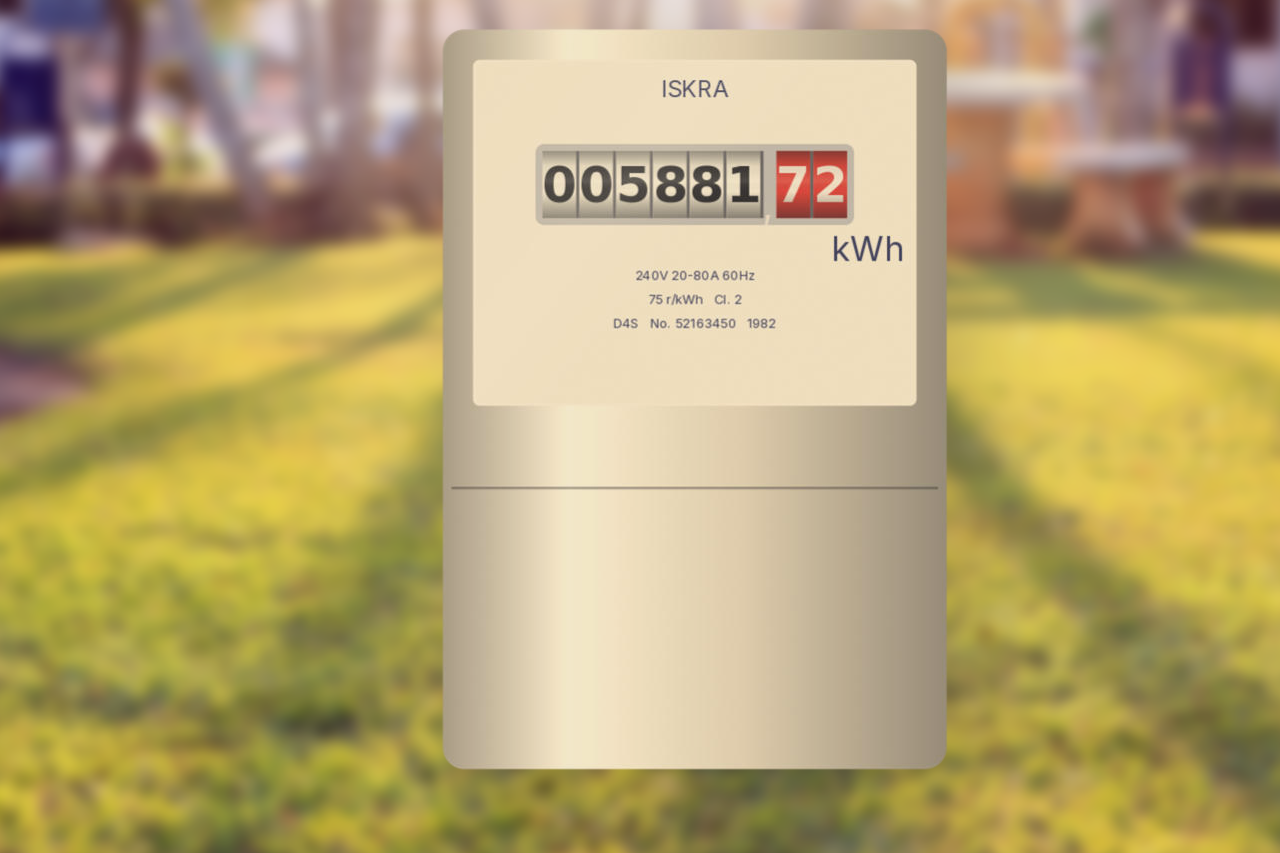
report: 5881.72 (kWh)
